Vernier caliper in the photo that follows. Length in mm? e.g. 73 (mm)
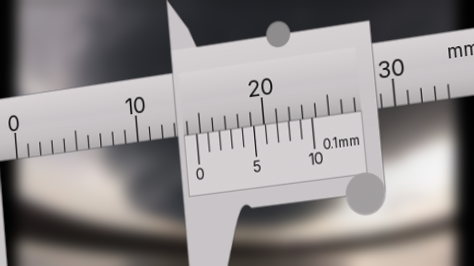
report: 14.7 (mm)
